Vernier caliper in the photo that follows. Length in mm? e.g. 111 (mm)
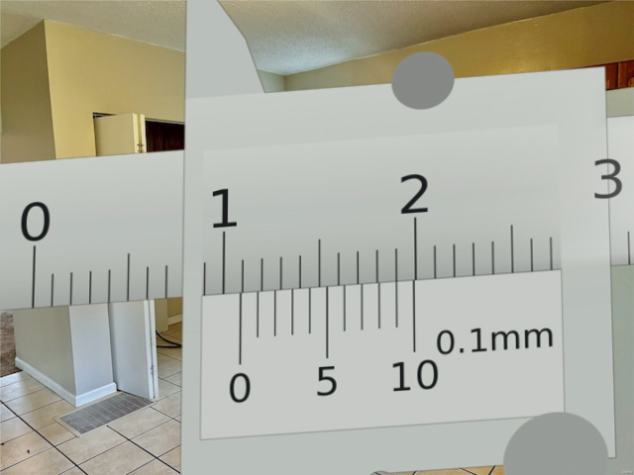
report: 10.9 (mm)
